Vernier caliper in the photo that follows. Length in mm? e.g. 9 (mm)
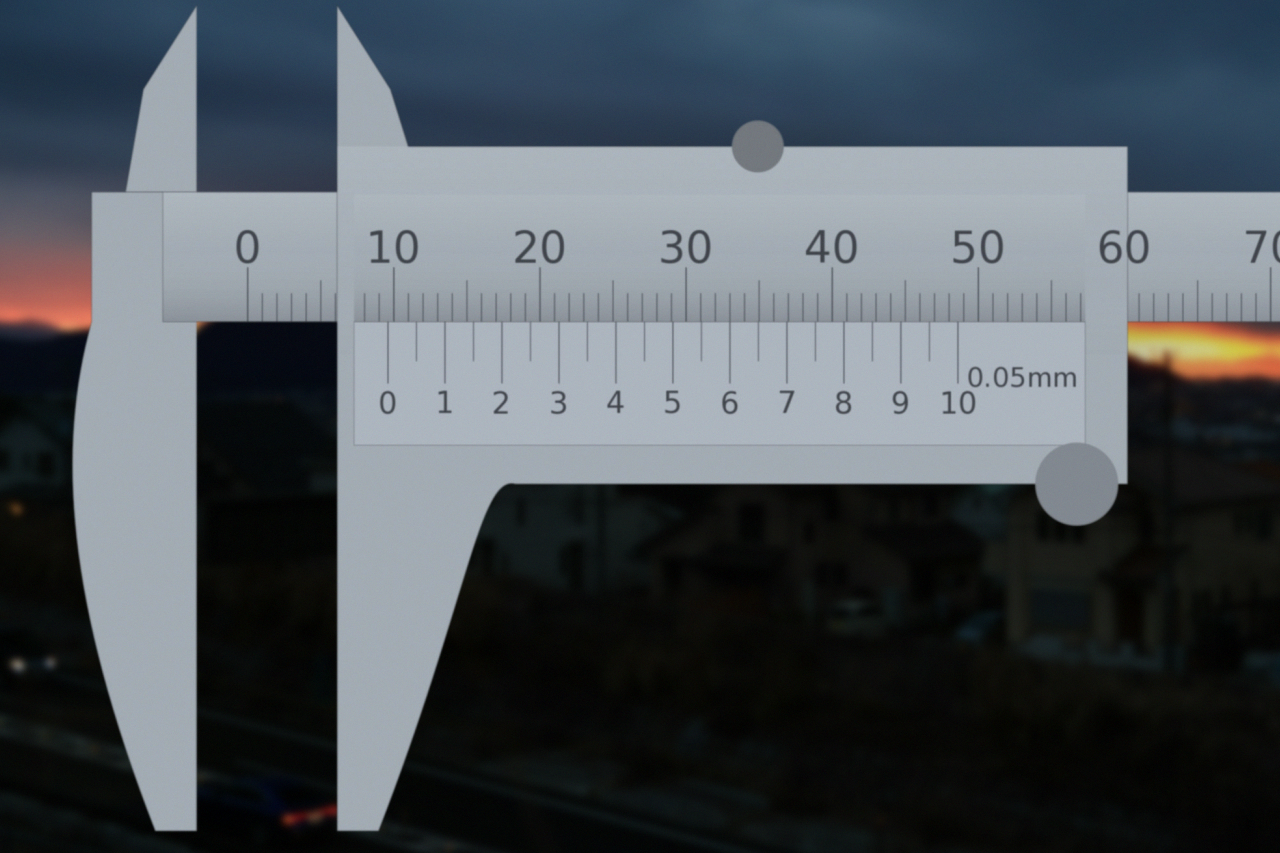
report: 9.6 (mm)
